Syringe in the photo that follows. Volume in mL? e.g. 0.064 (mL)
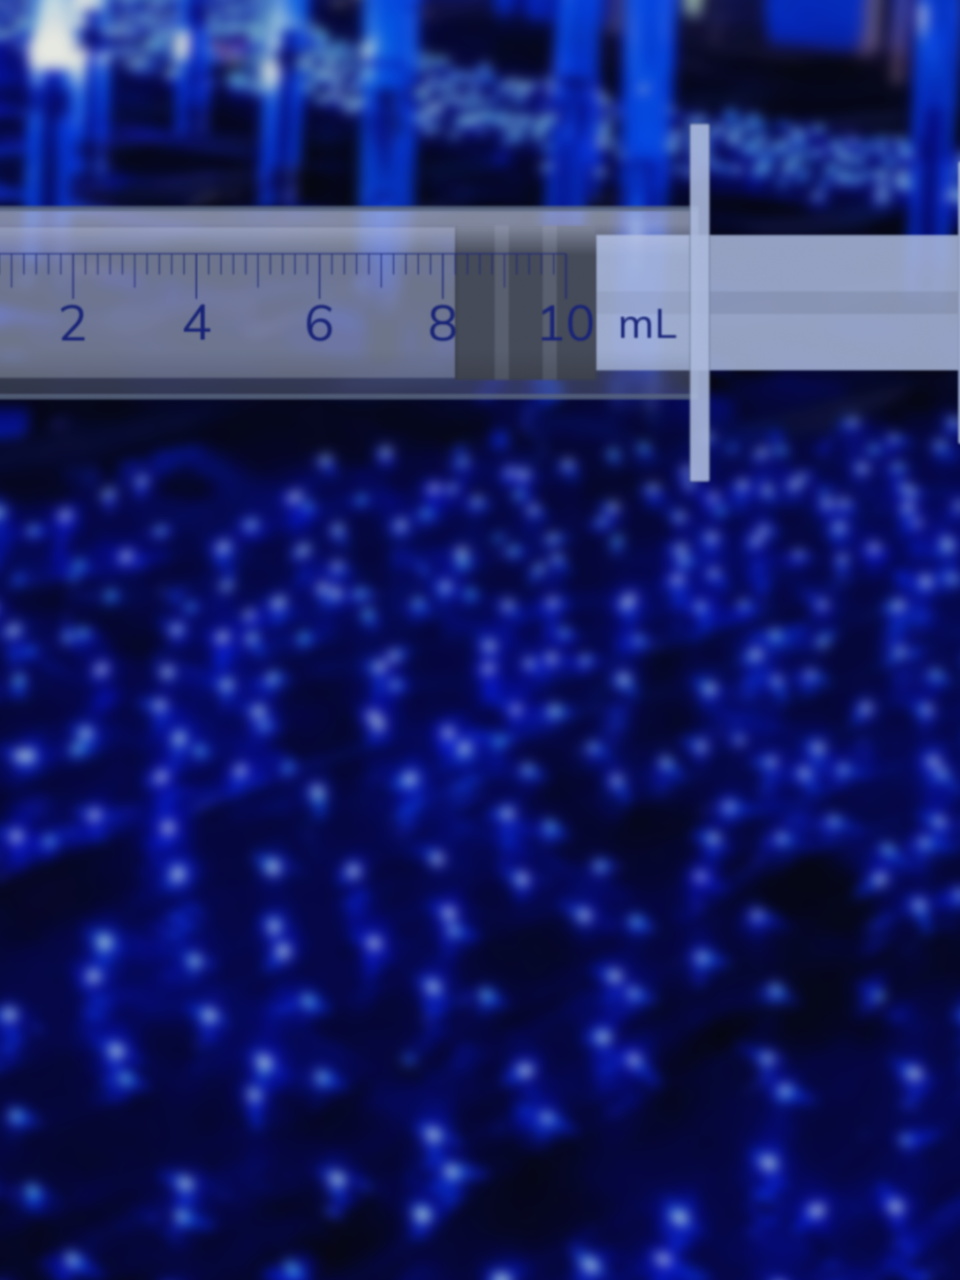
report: 8.2 (mL)
